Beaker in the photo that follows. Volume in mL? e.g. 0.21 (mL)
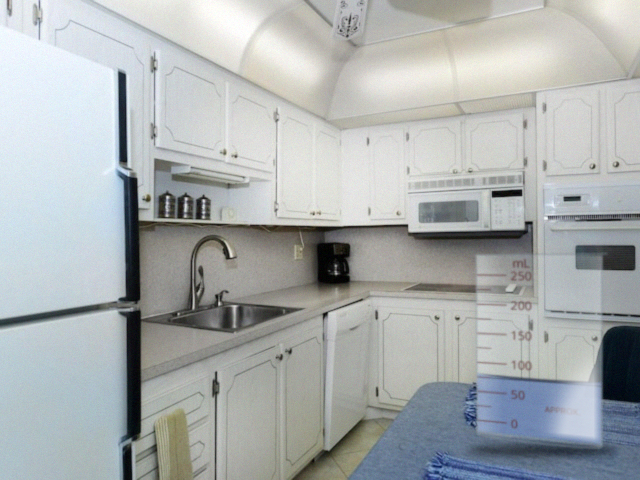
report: 75 (mL)
